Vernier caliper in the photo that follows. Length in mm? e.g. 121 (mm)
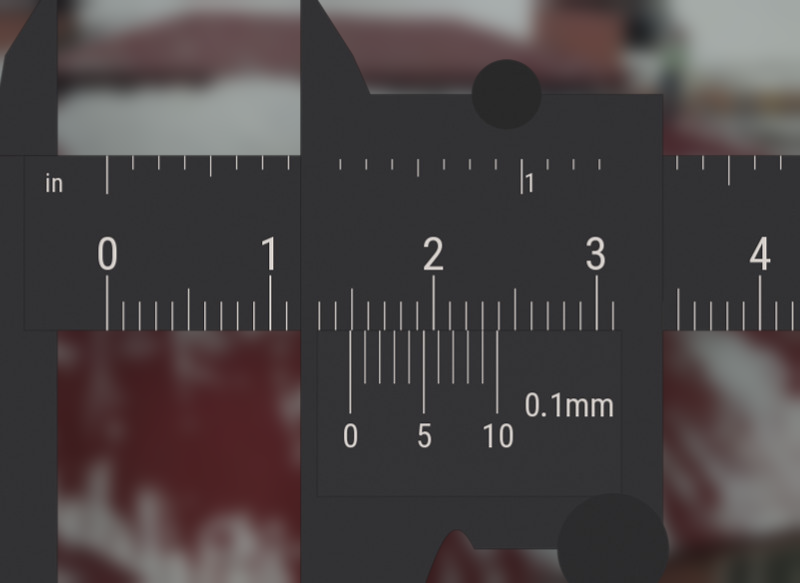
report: 14.9 (mm)
